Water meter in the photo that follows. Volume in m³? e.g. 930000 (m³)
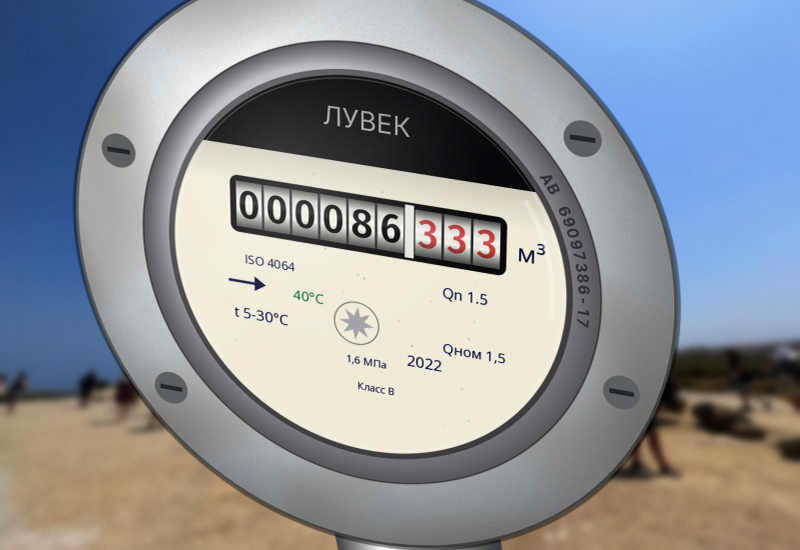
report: 86.333 (m³)
